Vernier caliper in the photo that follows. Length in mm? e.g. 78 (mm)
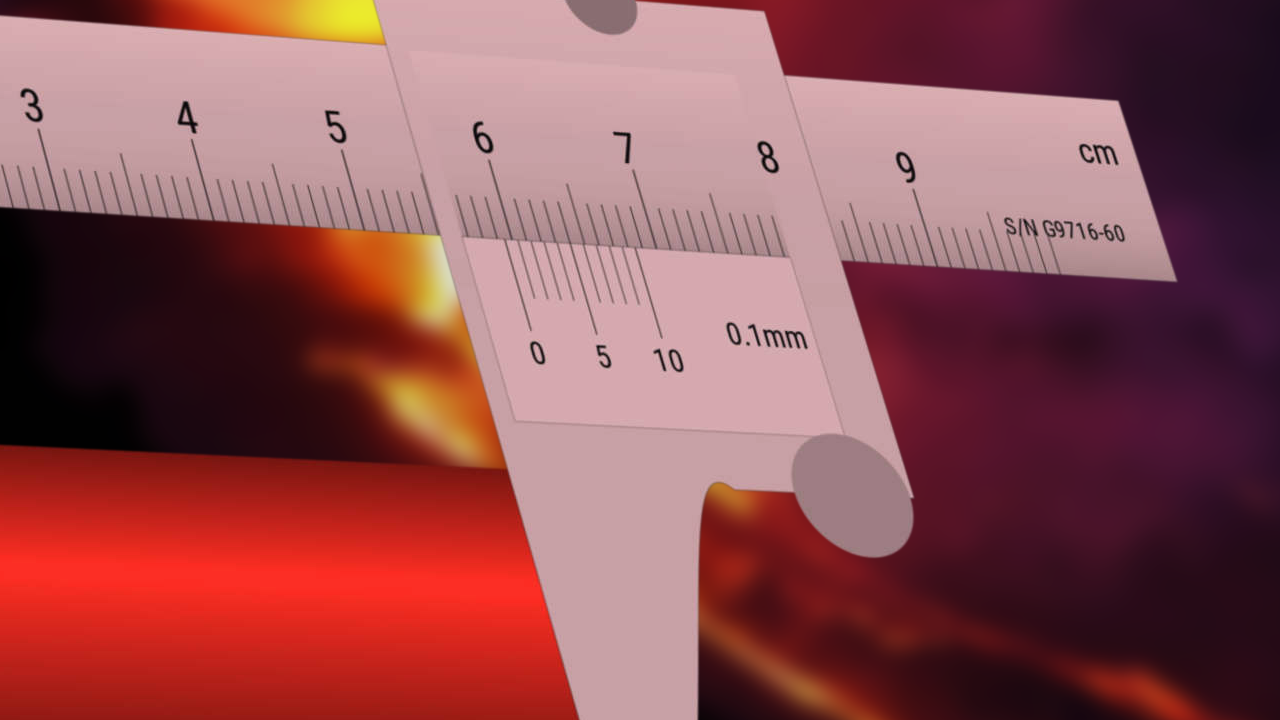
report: 59.5 (mm)
